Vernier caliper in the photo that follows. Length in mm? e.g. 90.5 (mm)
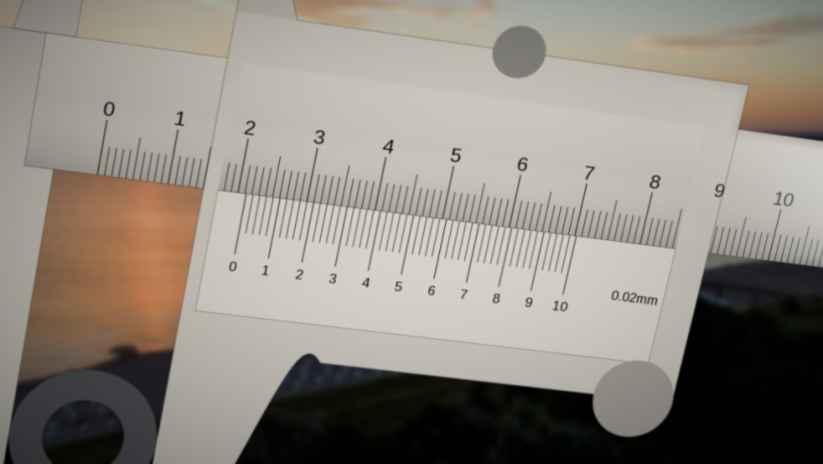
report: 21.2 (mm)
